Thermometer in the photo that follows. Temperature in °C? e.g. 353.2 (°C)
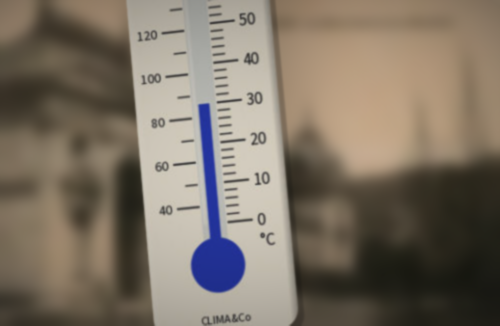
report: 30 (°C)
